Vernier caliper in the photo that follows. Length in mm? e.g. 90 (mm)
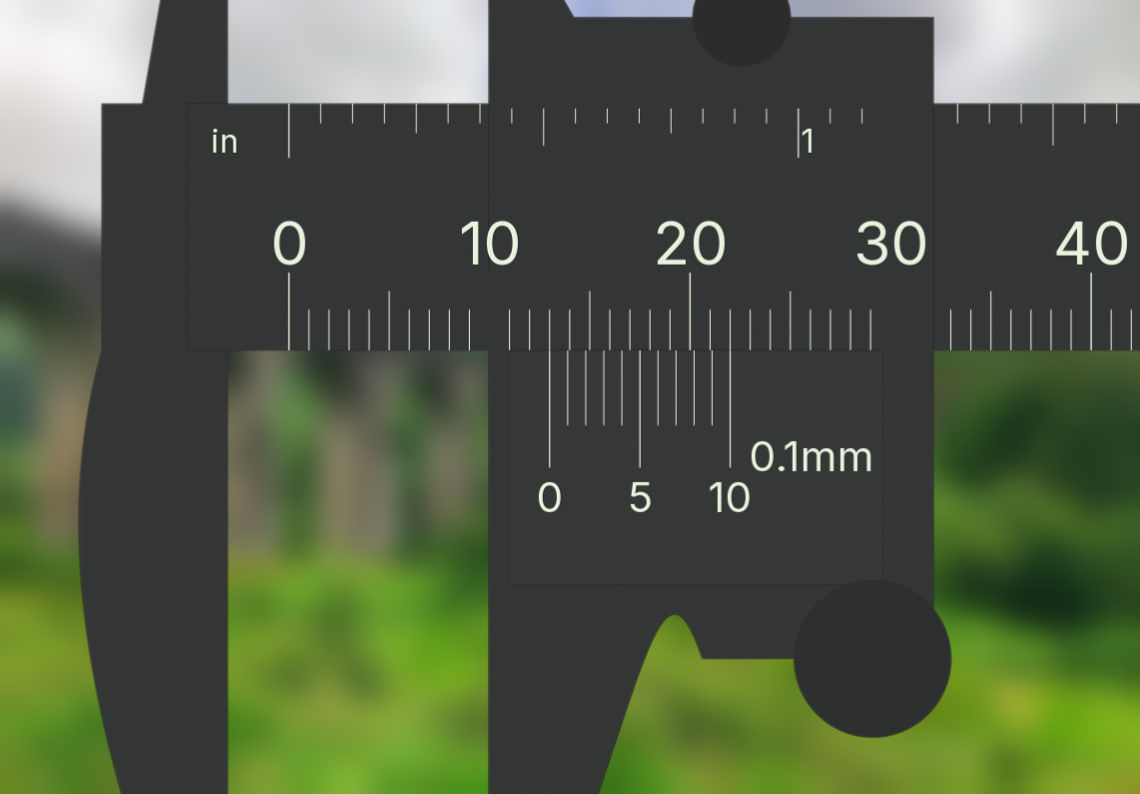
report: 13.0 (mm)
